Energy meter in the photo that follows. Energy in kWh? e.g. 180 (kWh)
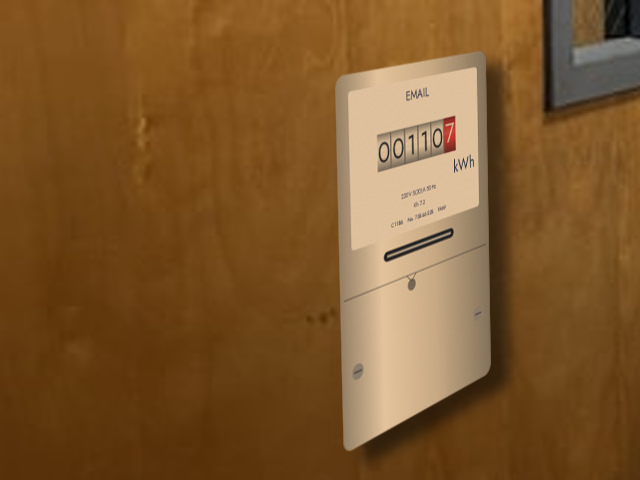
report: 110.7 (kWh)
